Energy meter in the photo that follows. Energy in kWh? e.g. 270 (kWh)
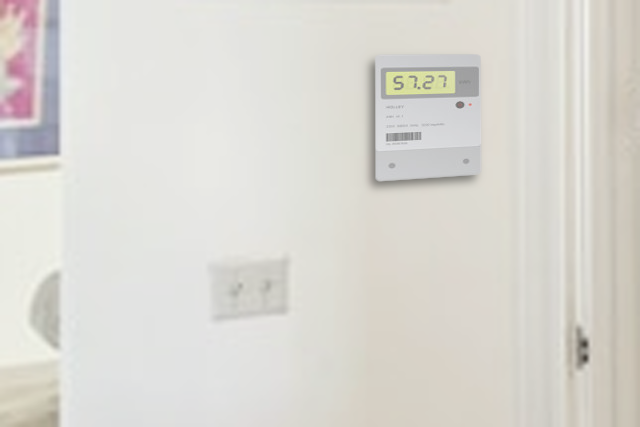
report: 57.27 (kWh)
